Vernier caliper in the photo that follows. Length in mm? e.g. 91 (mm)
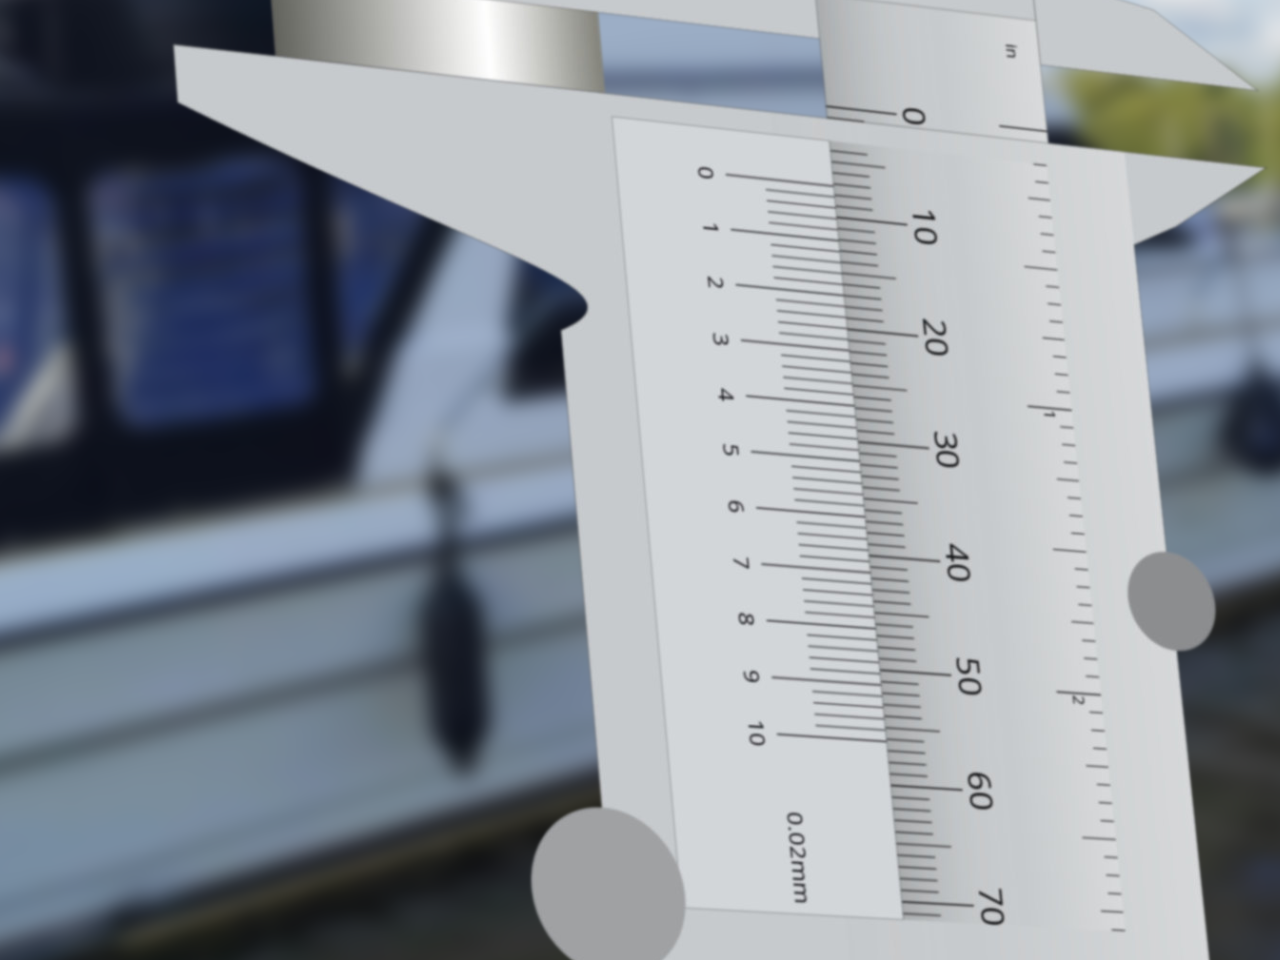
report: 7.2 (mm)
